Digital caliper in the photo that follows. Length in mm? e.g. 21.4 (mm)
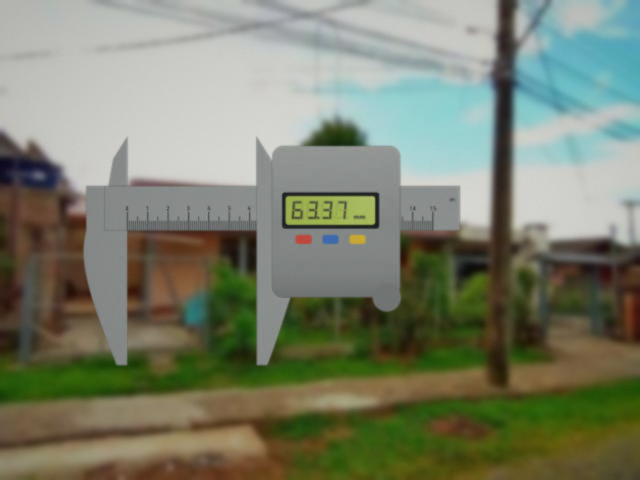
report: 63.37 (mm)
